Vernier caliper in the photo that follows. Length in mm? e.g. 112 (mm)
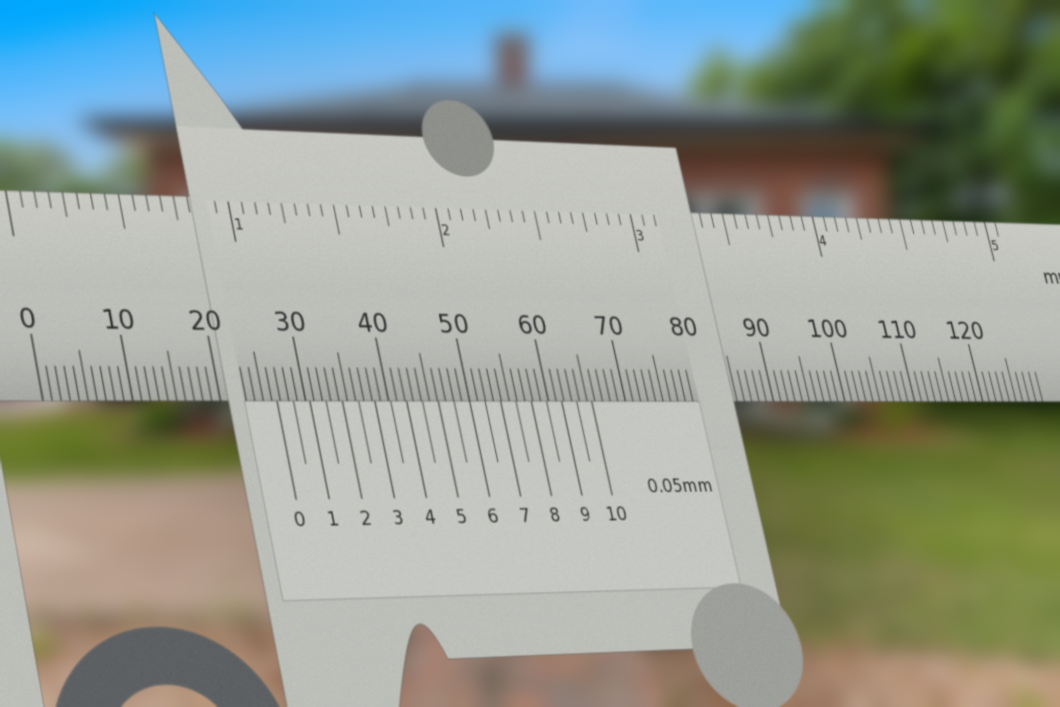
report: 26.6 (mm)
